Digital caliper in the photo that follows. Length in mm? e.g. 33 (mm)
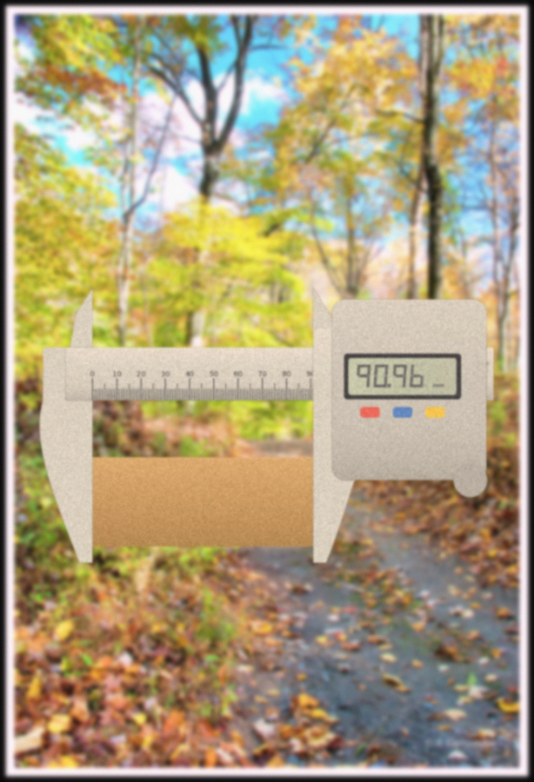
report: 90.96 (mm)
